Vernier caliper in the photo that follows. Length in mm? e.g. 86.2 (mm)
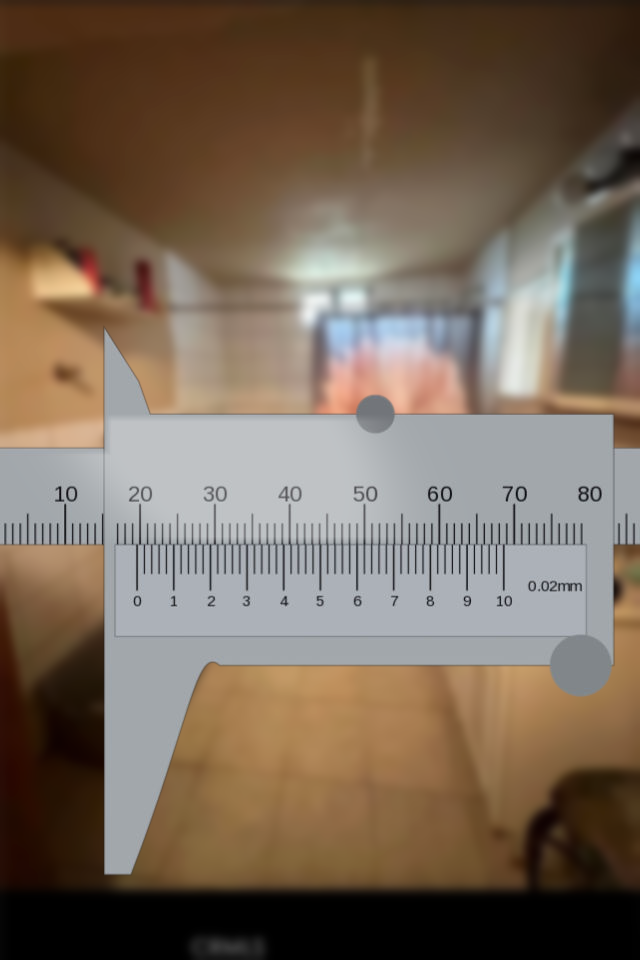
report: 19.6 (mm)
